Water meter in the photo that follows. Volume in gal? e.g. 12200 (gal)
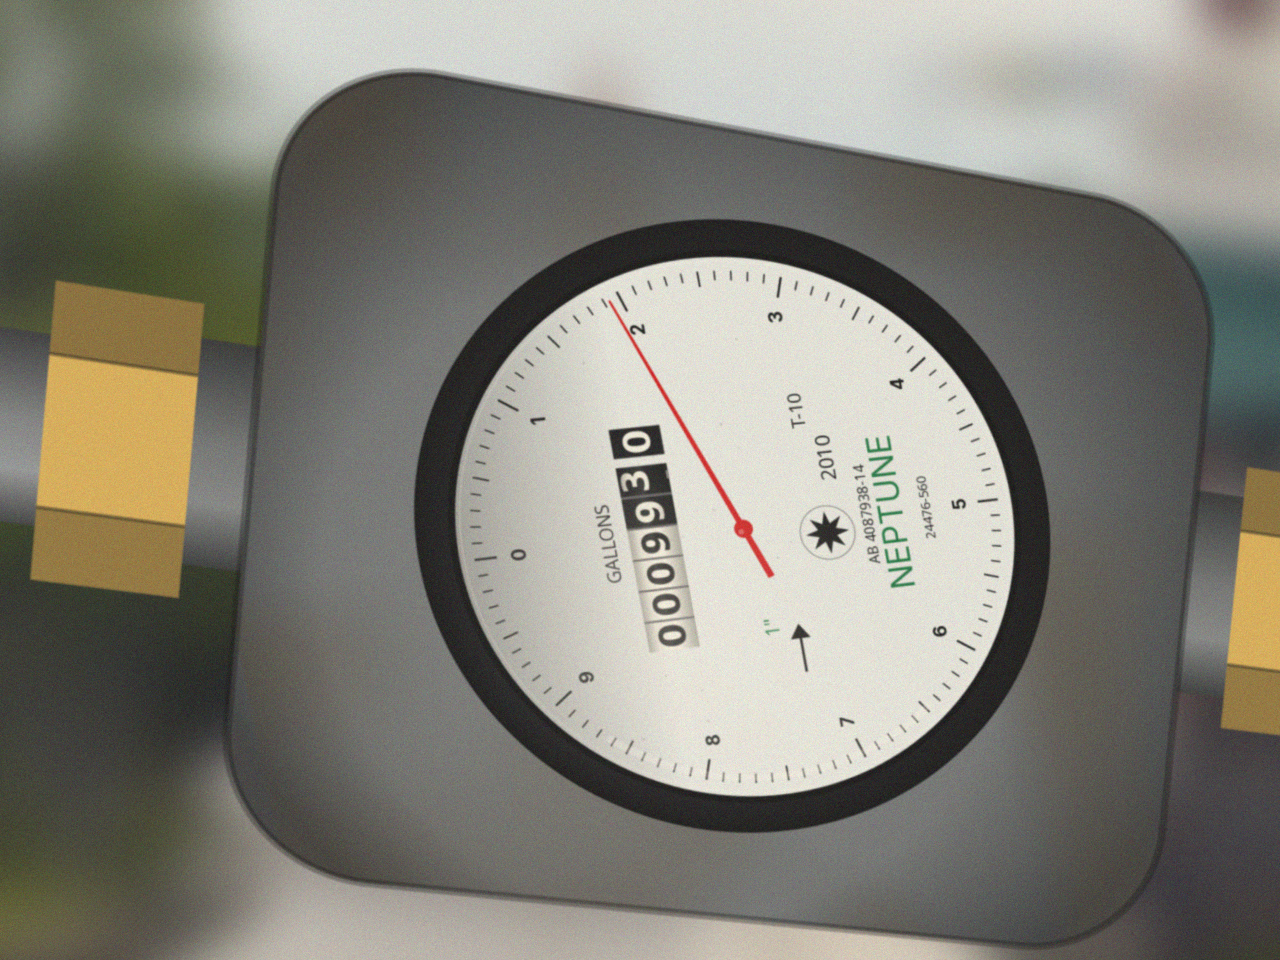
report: 9931.9 (gal)
